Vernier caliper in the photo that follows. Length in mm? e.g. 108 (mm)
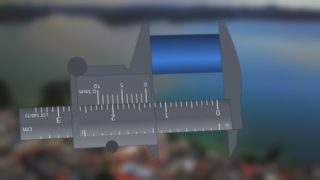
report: 13.6 (mm)
